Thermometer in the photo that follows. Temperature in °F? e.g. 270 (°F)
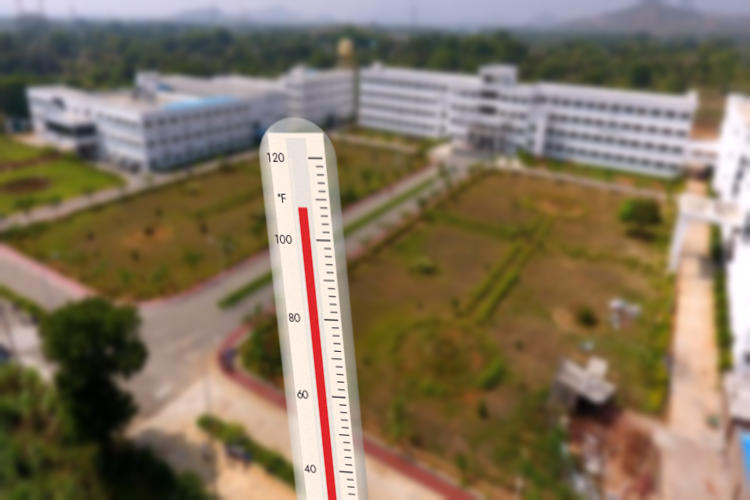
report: 108 (°F)
